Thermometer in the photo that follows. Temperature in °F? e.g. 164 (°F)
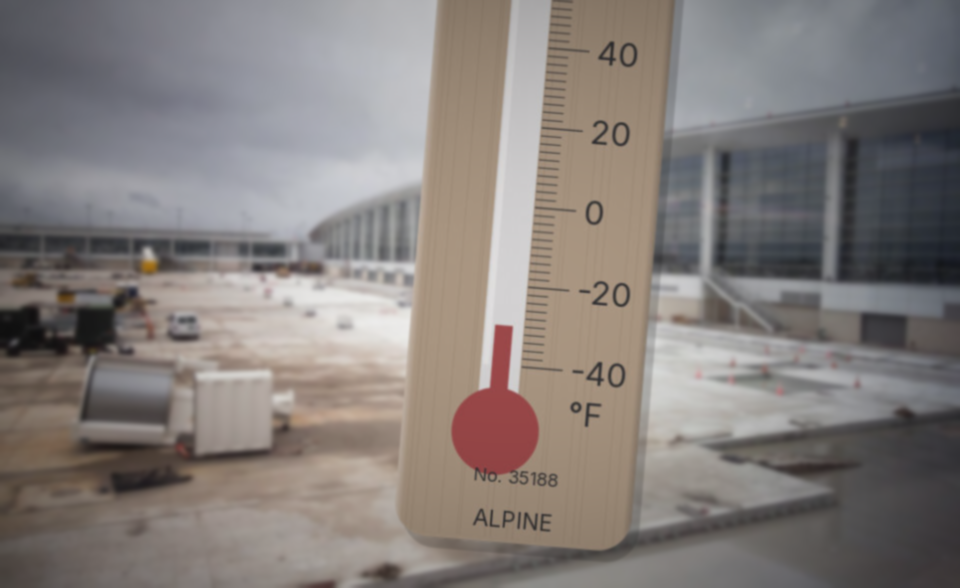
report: -30 (°F)
